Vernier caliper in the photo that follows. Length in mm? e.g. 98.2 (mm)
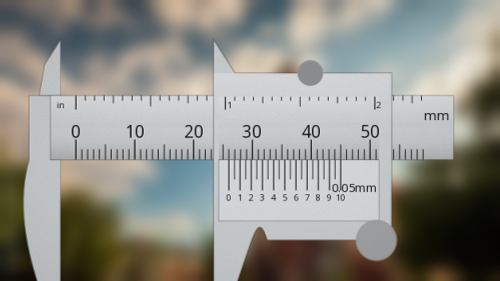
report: 26.0 (mm)
